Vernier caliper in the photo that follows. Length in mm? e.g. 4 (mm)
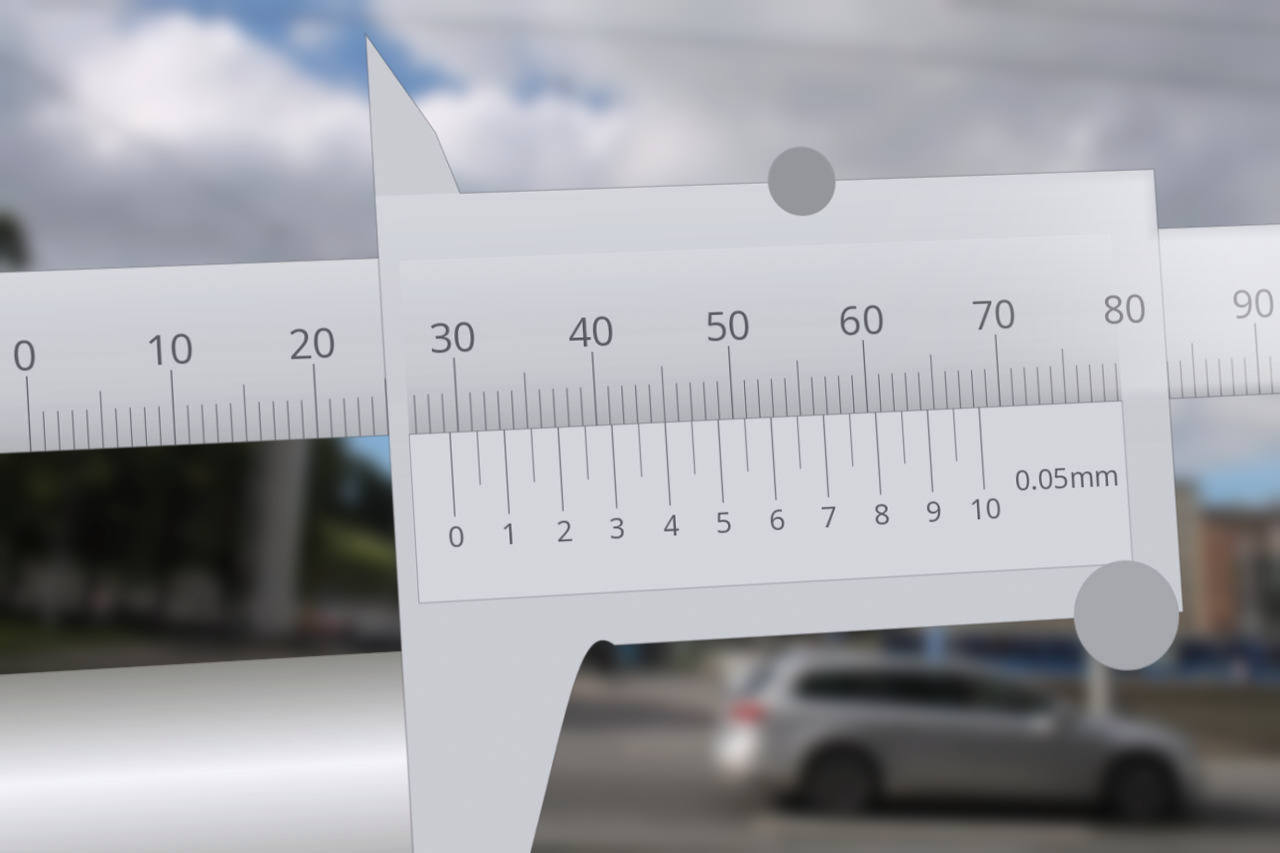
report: 29.4 (mm)
